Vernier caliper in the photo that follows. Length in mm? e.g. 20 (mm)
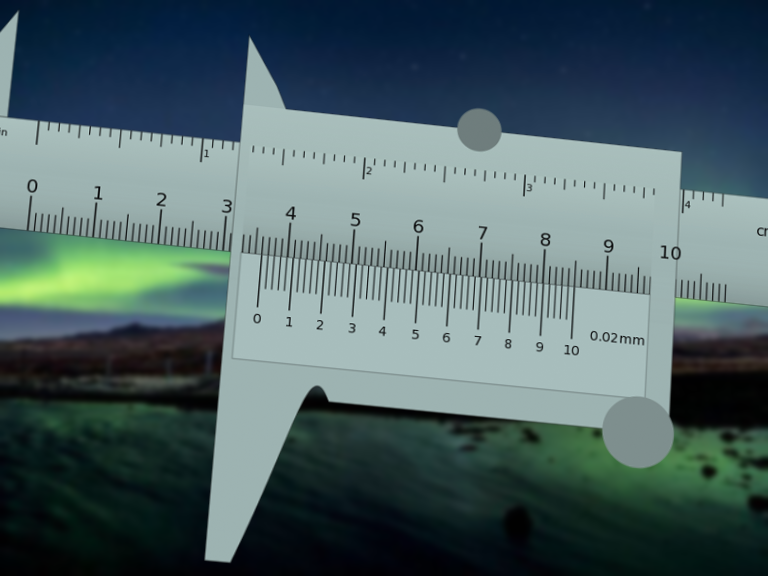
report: 36.0 (mm)
